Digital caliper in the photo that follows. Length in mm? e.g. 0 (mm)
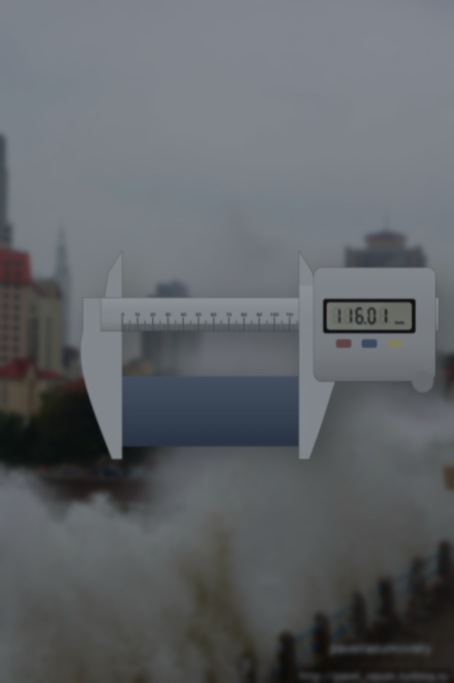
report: 116.01 (mm)
